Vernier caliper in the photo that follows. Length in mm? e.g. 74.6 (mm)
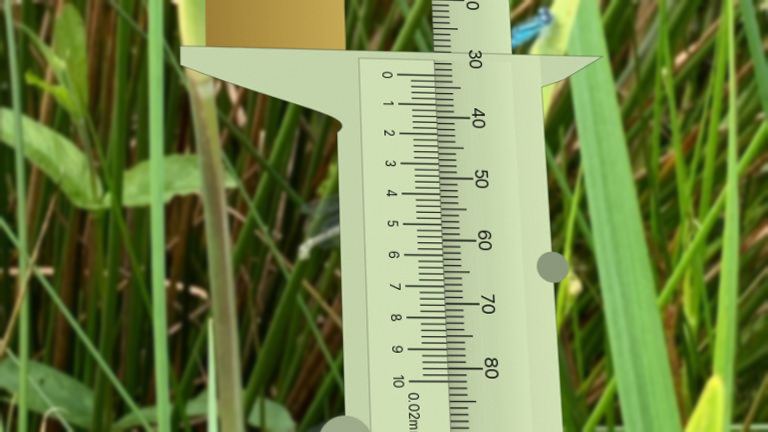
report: 33.0 (mm)
